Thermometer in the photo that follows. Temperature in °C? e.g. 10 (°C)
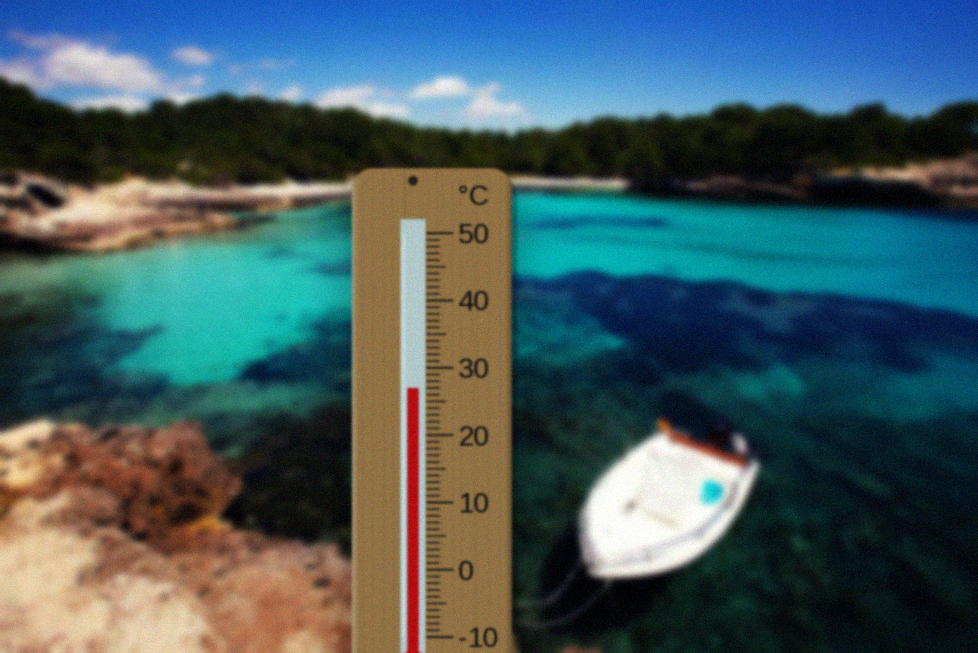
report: 27 (°C)
